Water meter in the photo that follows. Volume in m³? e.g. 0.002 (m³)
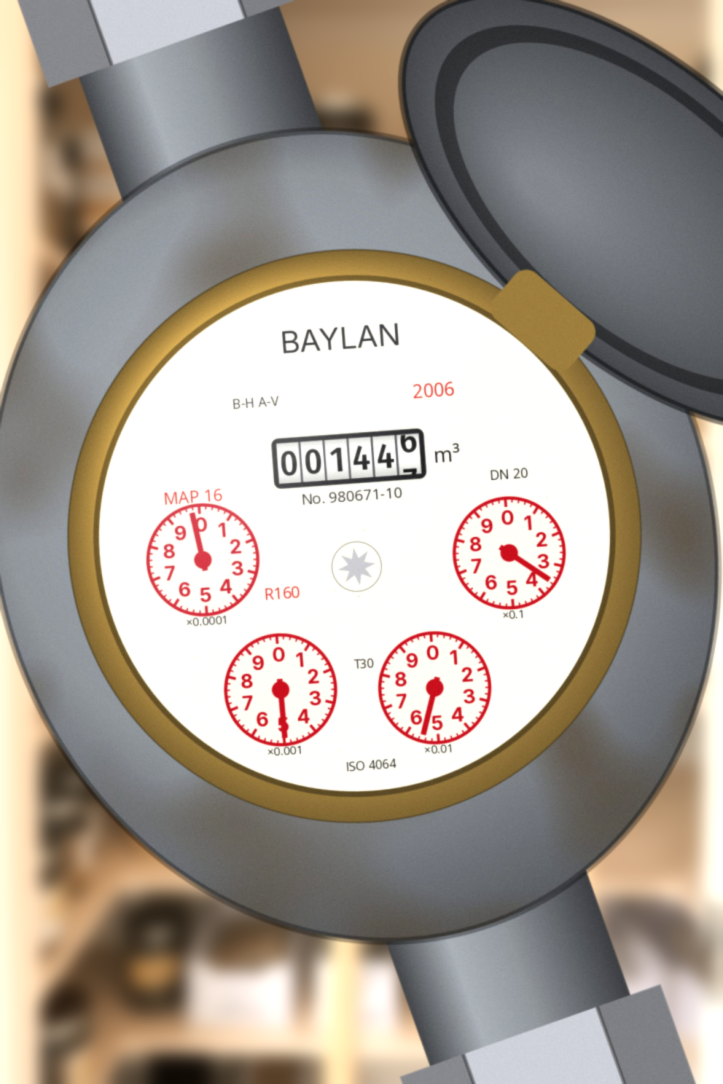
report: 1446.3549 (m³)
